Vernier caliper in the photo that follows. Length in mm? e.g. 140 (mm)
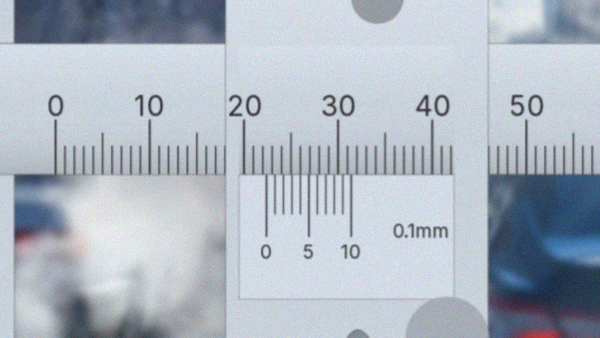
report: 22.4 (mm)
